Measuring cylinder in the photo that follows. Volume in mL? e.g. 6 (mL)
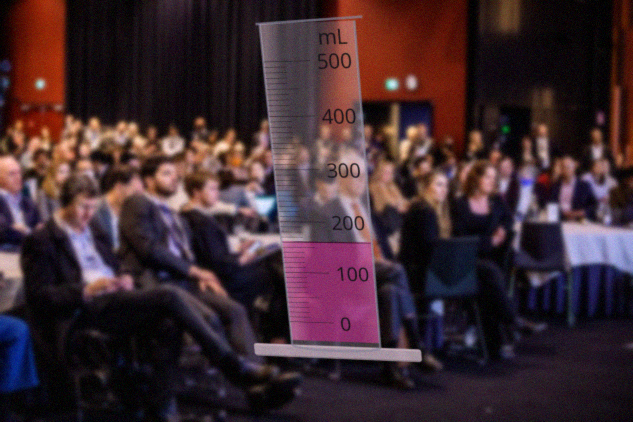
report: 160 (mL)
